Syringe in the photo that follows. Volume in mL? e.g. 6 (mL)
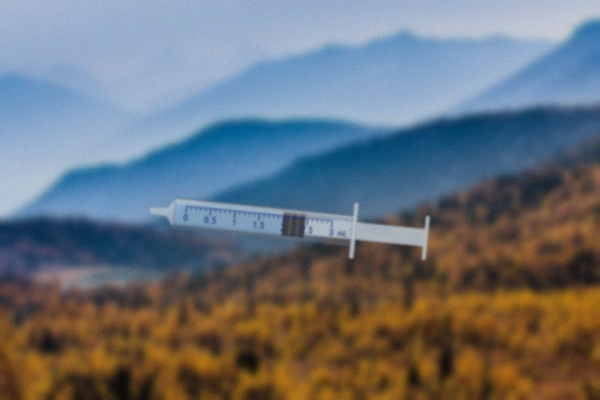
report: 2 (mL)
